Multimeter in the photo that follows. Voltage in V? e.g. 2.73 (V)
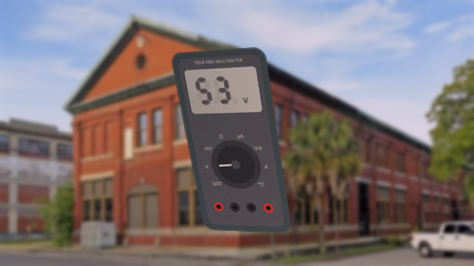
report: 53 (V)
